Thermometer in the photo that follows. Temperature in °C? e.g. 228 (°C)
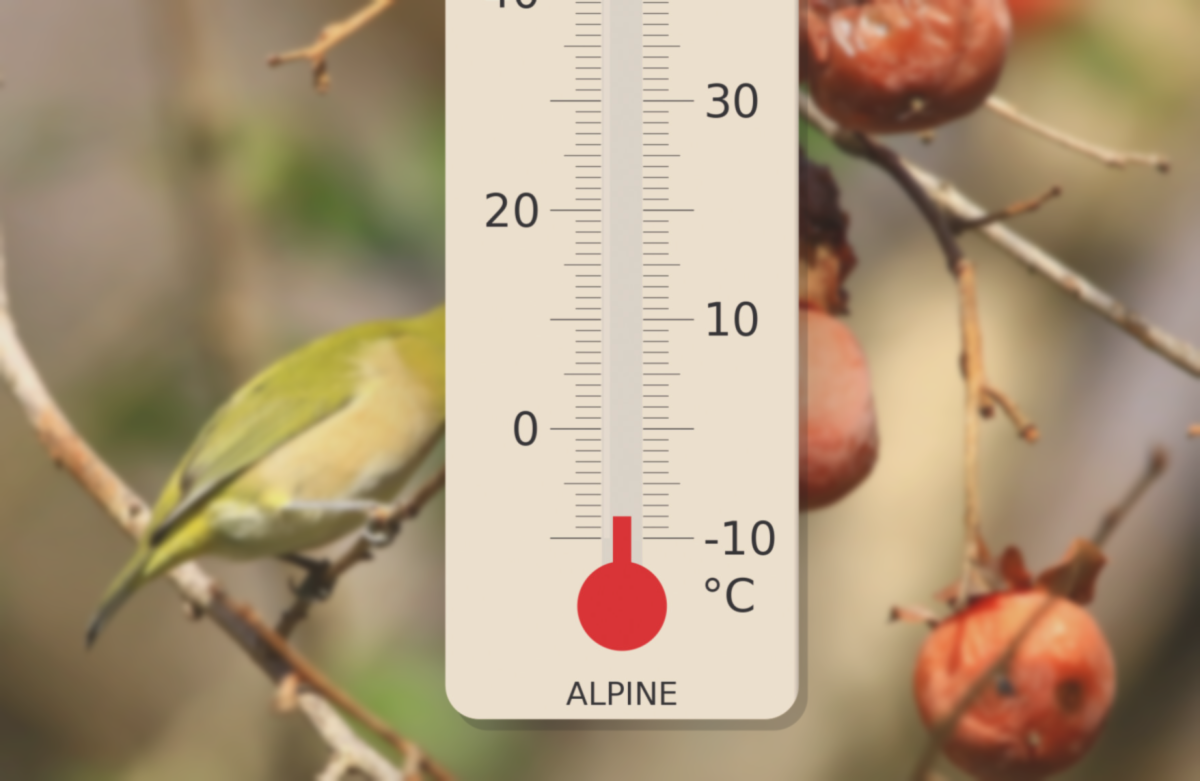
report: -8 (°C)
